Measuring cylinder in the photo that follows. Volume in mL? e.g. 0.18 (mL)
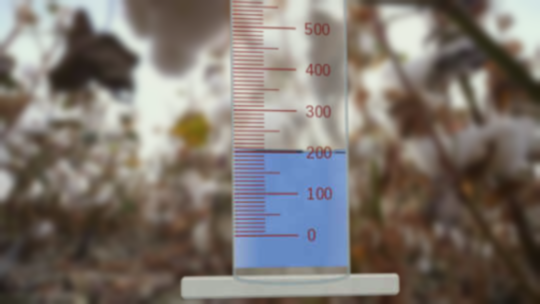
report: 200 (mL)
